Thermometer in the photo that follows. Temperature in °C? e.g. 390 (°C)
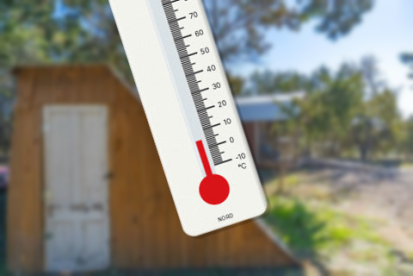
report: 5 (°C)
